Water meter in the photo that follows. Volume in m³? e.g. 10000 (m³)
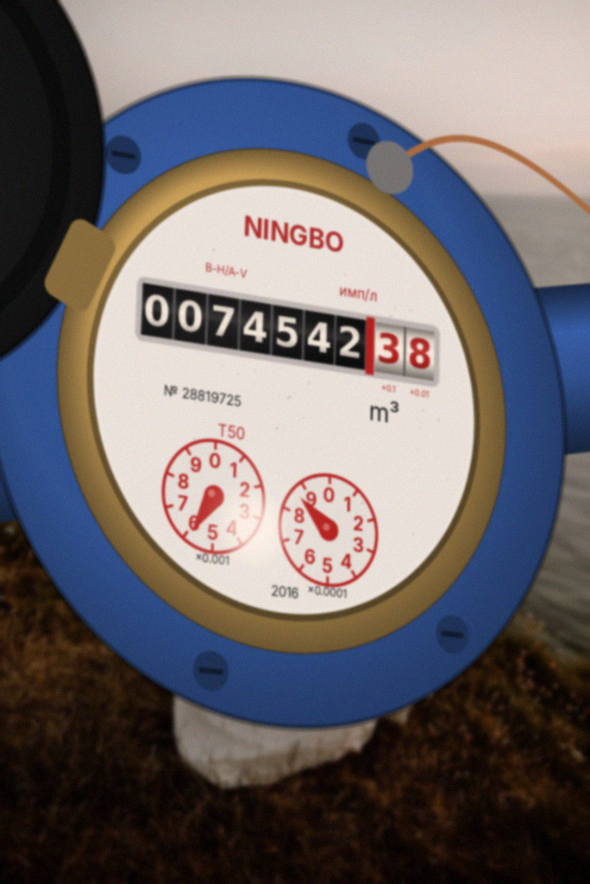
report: 74542.3858 (m³)
